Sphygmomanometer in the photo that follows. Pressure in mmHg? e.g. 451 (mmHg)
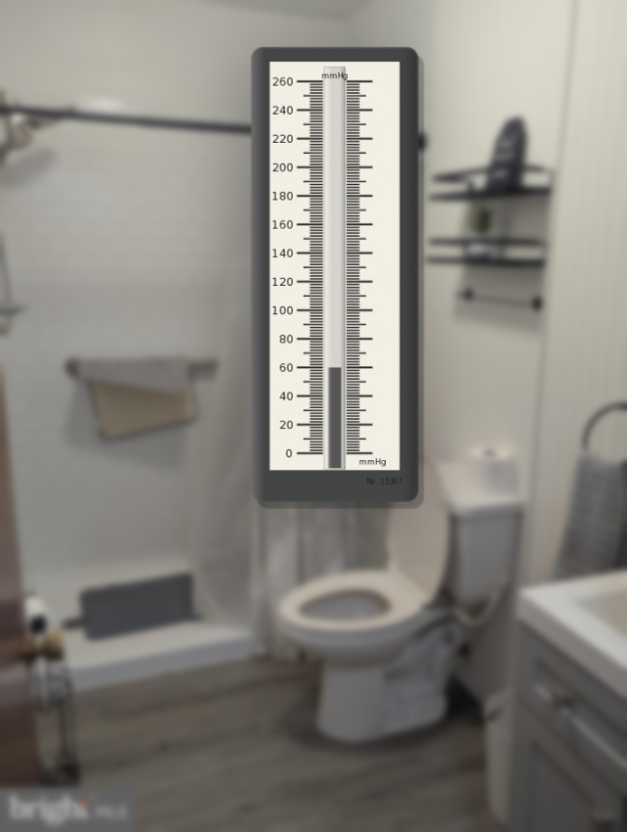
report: 60 (mmHg)
